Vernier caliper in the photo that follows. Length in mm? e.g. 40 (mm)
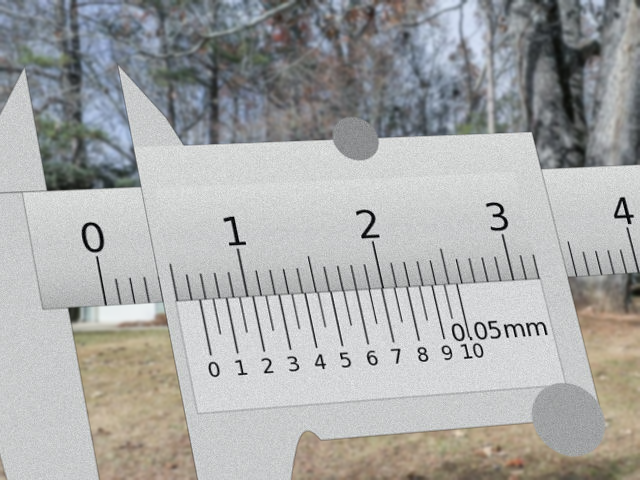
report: 6.6 (mm)
